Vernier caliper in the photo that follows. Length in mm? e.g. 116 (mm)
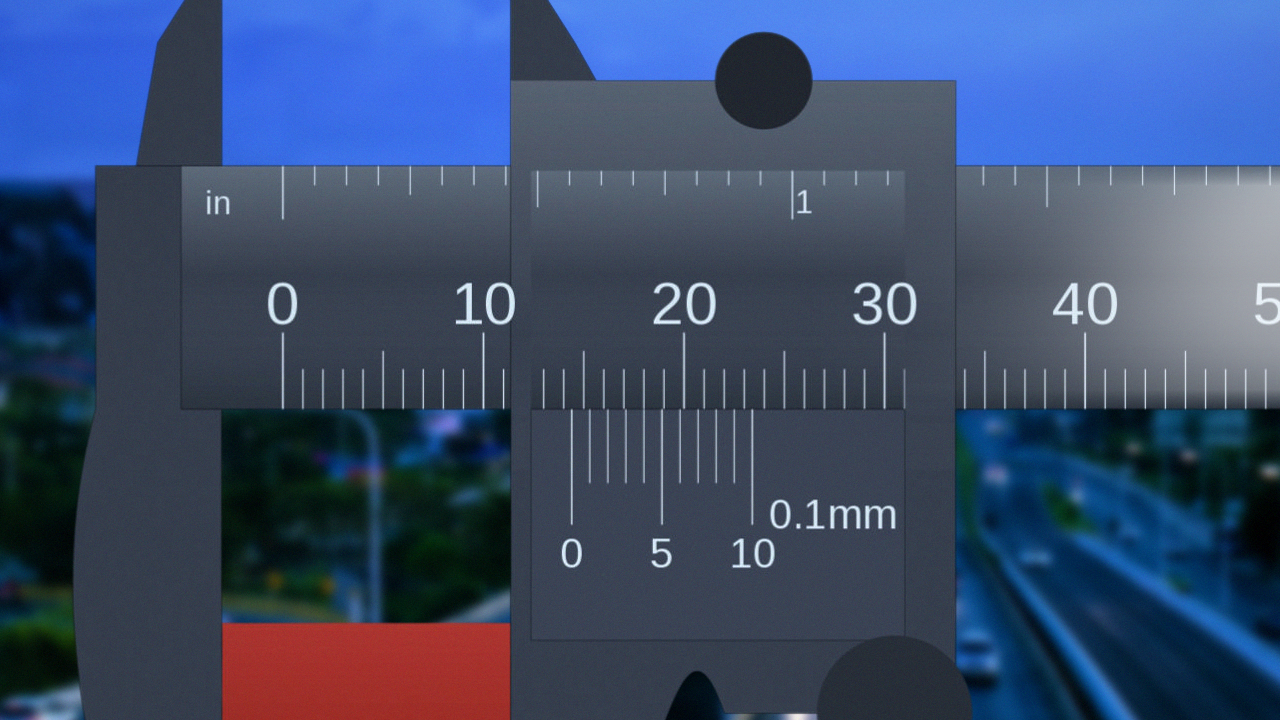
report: 14.4 (mm)
